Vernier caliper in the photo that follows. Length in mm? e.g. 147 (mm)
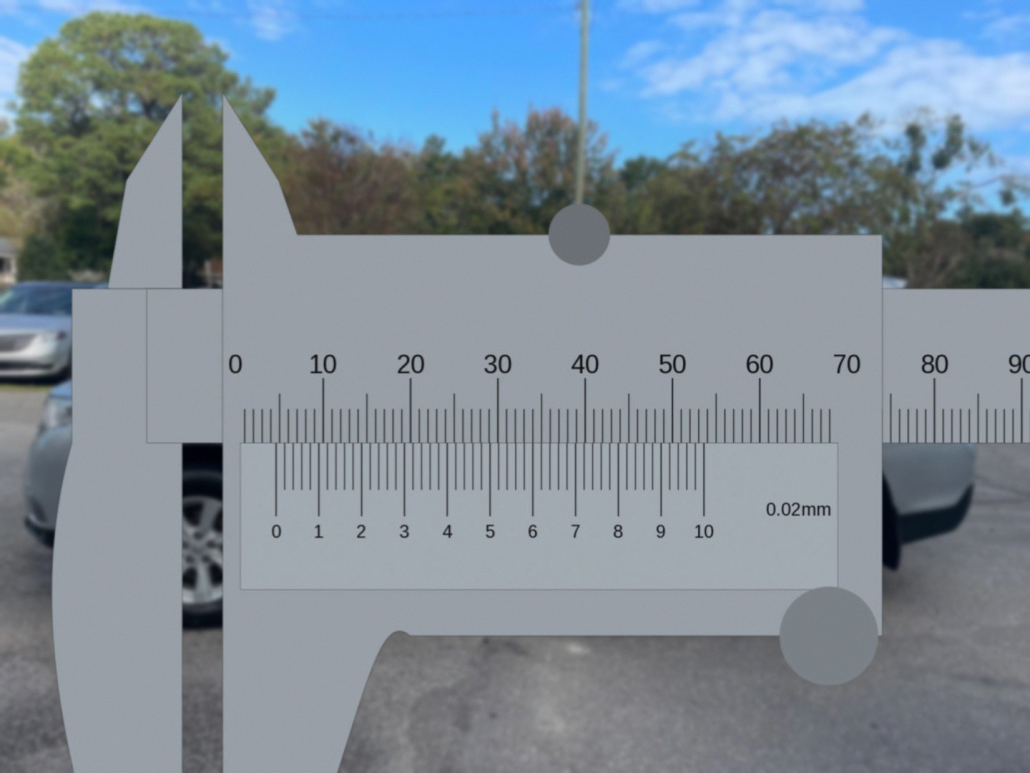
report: 4.6 (mm)
